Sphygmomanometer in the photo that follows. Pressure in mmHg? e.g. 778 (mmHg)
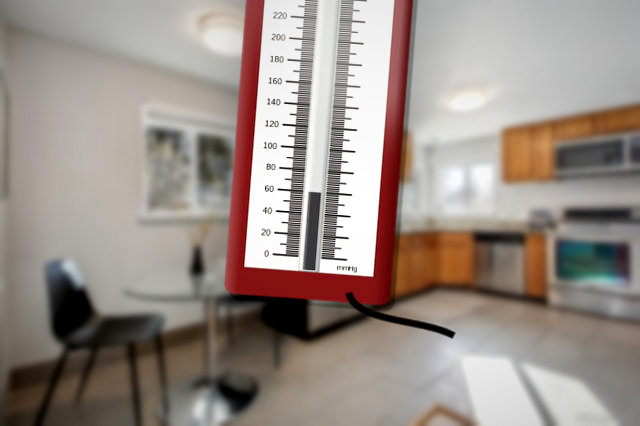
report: 60 (mmHg)
